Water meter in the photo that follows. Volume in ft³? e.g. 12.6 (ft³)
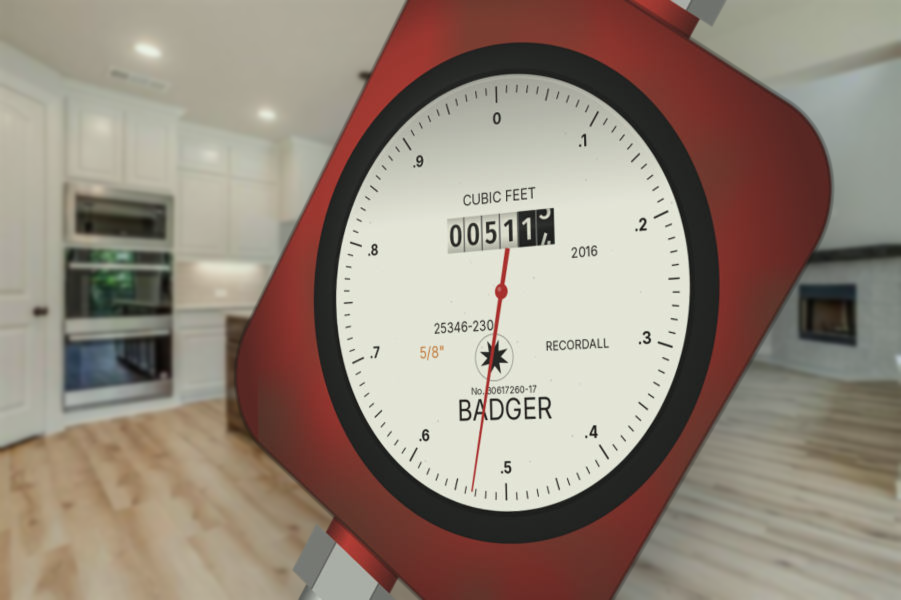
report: 5113.53 (ft³)
